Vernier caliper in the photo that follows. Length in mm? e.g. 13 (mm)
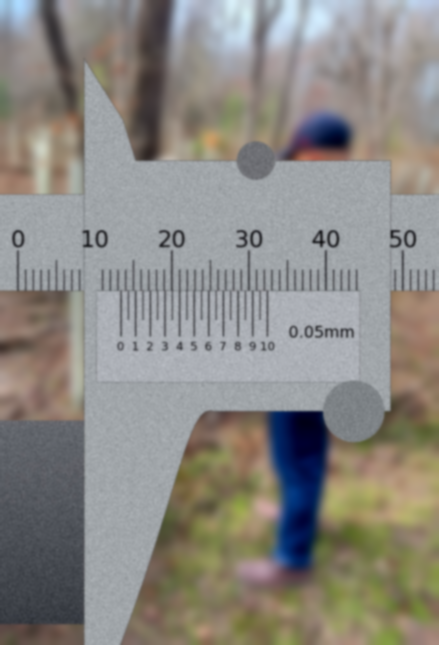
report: 13.4 (mm)
